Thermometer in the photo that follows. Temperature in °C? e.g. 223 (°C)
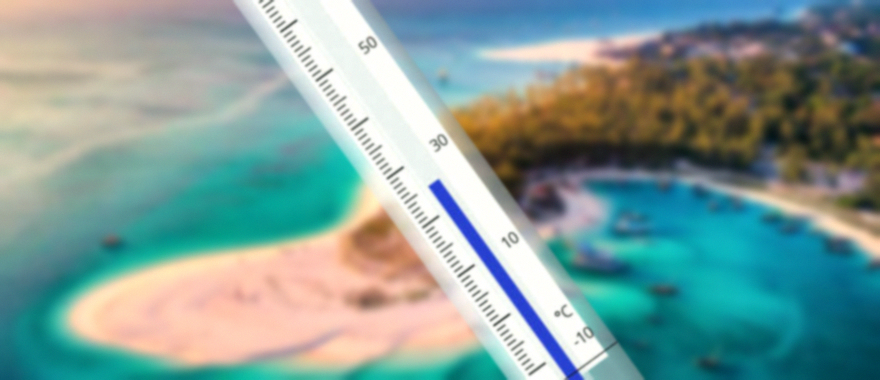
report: 25 (°C)
